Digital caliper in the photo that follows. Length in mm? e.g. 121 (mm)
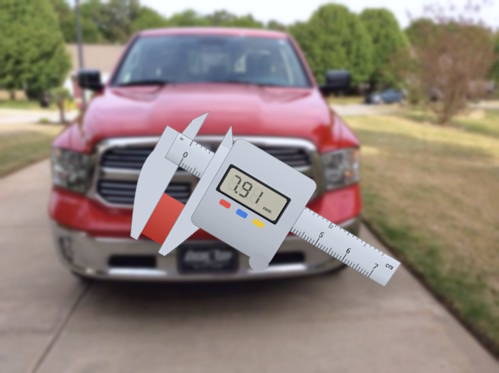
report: 7.91 (mm)
